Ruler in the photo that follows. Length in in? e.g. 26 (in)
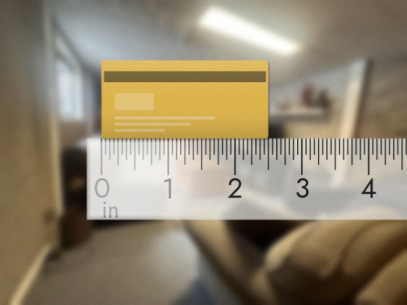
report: 2.5 (in)
